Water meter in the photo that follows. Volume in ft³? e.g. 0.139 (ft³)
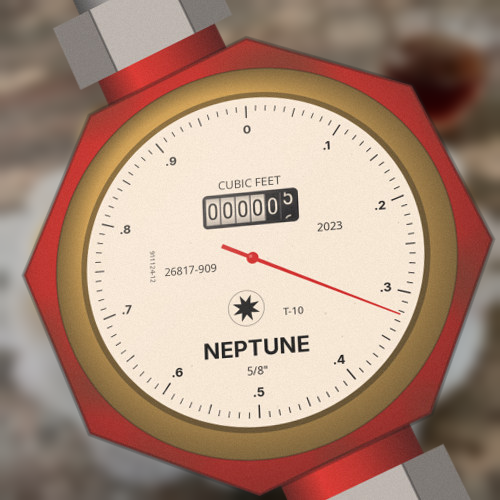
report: 5.32 (ft³)
